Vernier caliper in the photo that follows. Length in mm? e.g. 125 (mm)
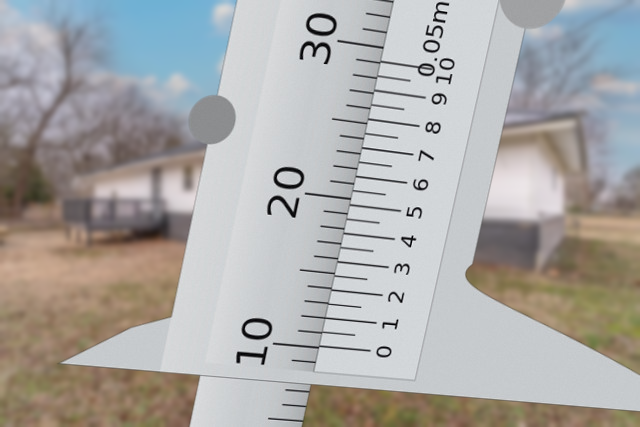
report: 10.1 (mm)
